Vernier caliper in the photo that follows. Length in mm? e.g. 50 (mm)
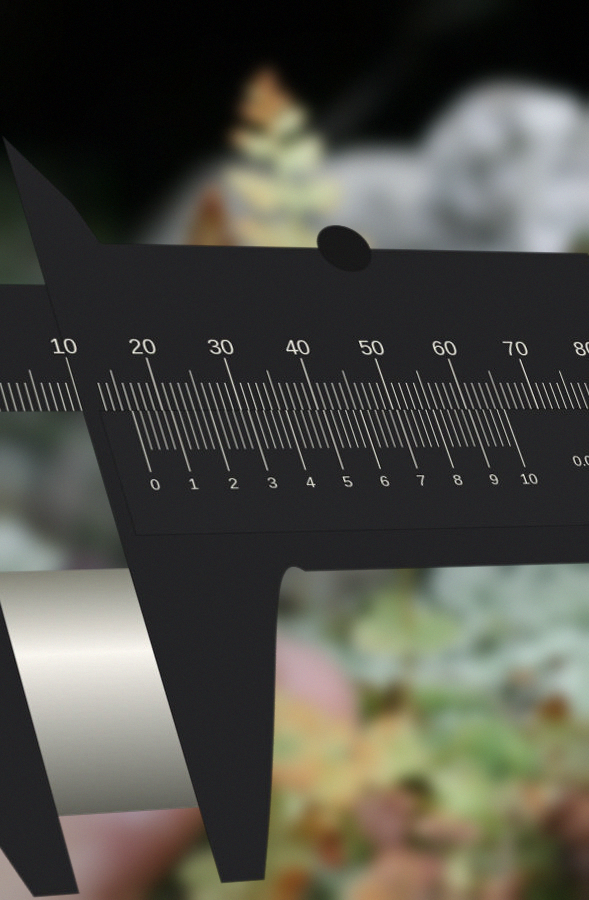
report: 16.2 (mm)
